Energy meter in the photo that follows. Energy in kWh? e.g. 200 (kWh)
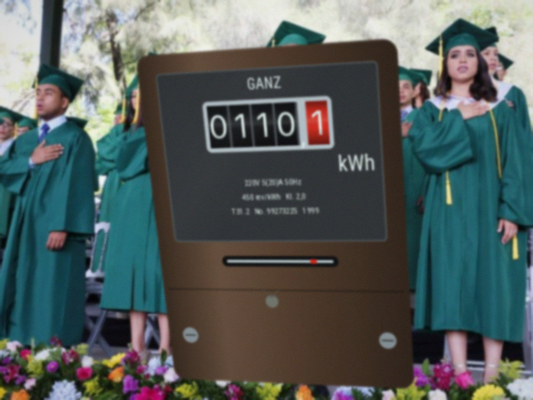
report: 110.1 (kWh)
